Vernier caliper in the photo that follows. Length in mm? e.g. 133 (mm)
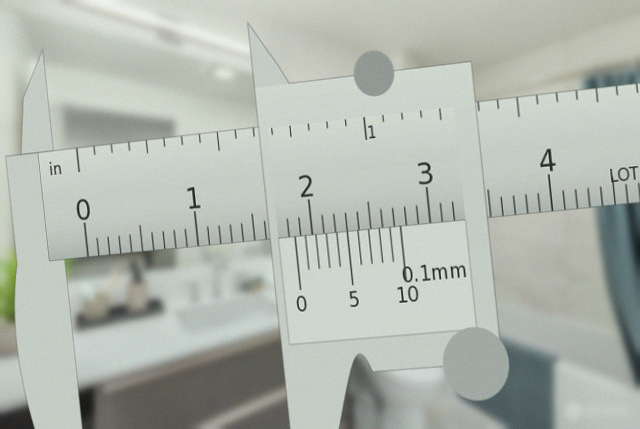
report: 18.5 (mm)
